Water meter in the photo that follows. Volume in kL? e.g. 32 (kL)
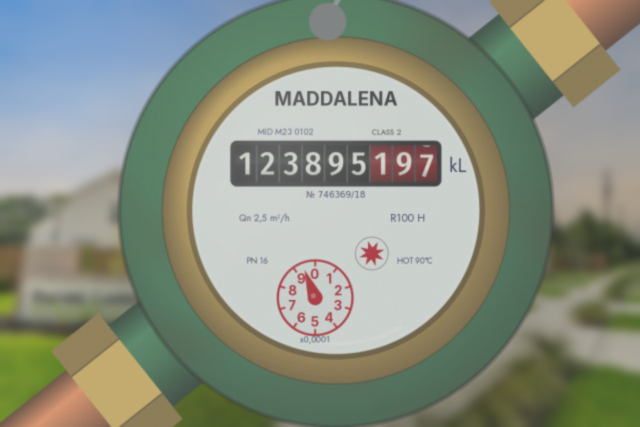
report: 123895.1969 (kL)
